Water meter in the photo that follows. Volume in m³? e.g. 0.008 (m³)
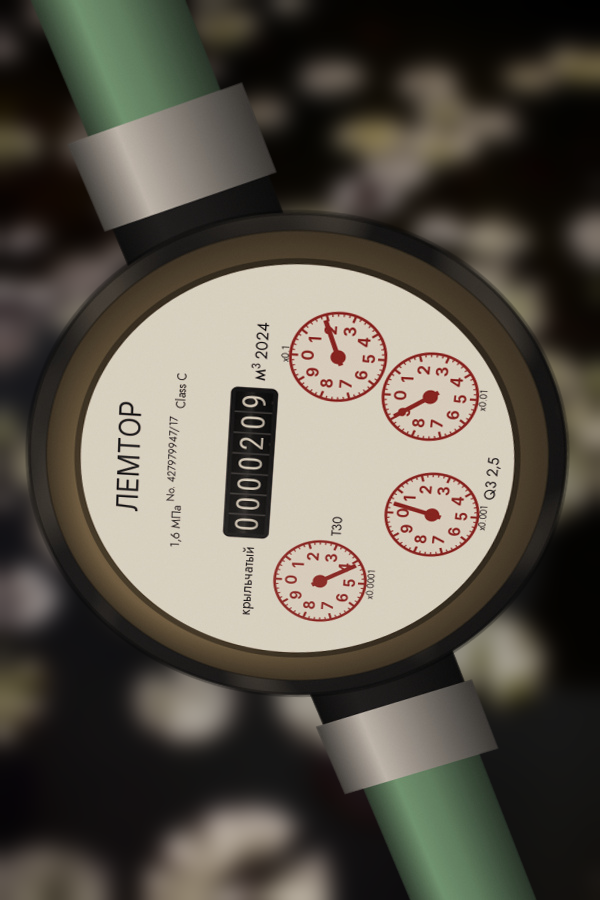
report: 209.1904 (m³)
